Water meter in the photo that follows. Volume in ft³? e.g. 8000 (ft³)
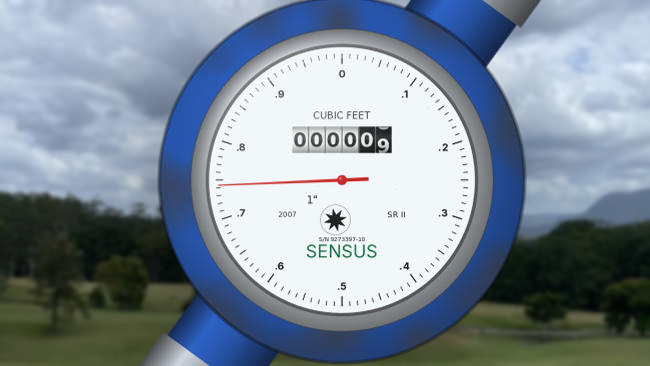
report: 8.74 (ft³)
